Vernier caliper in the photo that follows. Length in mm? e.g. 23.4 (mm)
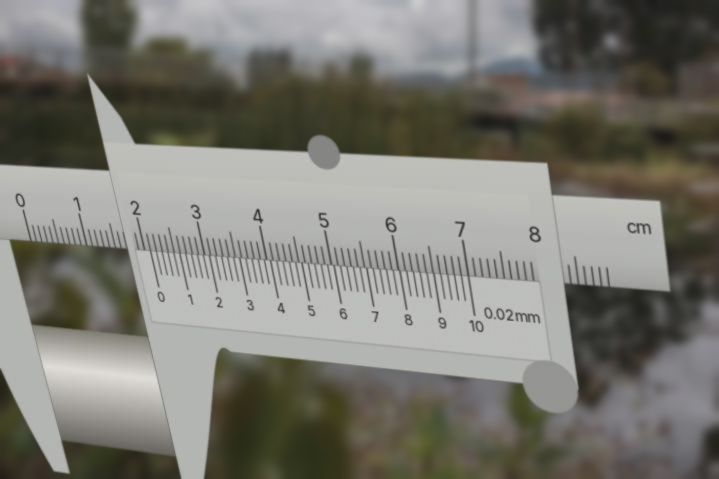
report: 21.0 (mm)
